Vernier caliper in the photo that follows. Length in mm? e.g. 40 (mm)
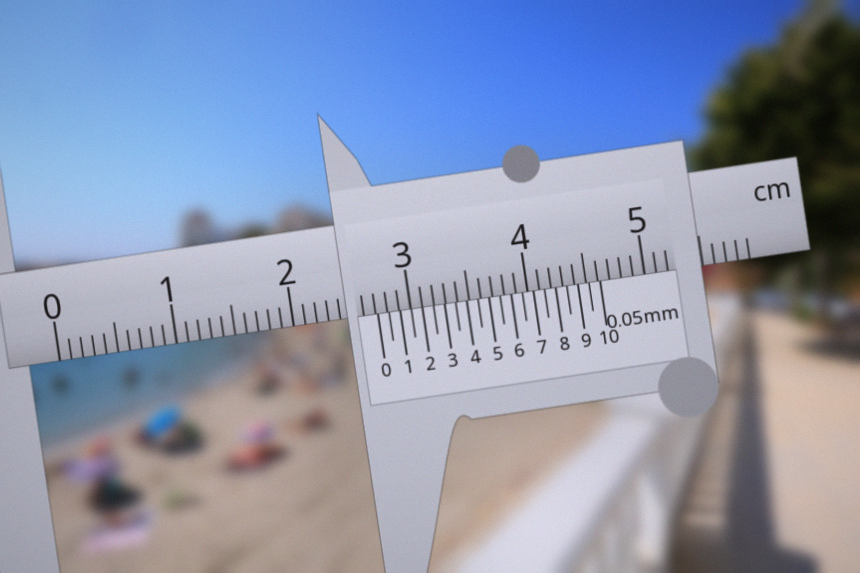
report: 27.2 (mm)
